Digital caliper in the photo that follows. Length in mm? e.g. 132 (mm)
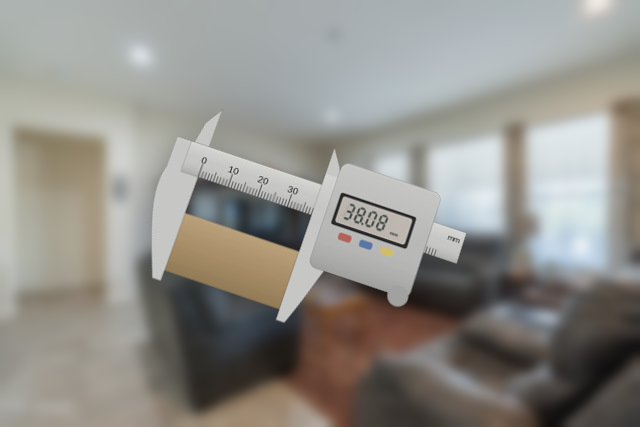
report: 38.08 (mm)
